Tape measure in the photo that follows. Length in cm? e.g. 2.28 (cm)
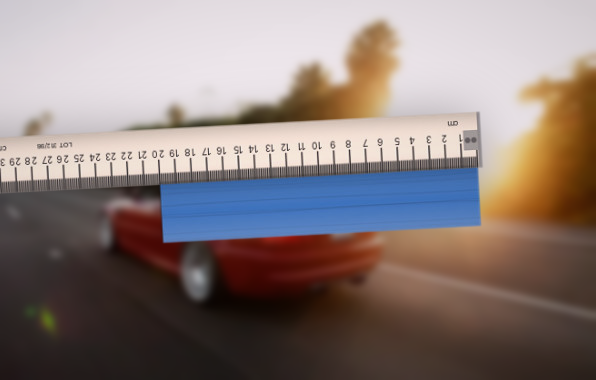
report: 20 (cm)
